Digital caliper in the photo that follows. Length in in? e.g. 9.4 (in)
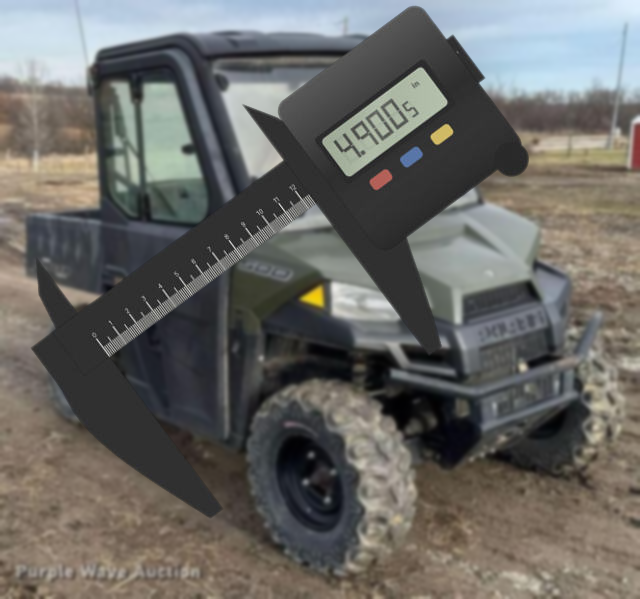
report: 4.9005 (in)
